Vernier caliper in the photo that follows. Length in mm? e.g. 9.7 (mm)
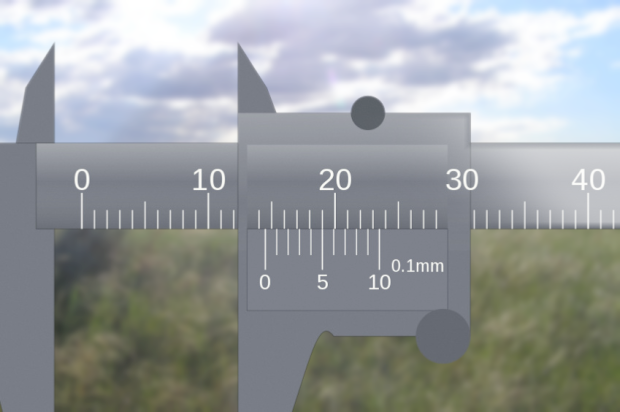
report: 14.5 (mm)
